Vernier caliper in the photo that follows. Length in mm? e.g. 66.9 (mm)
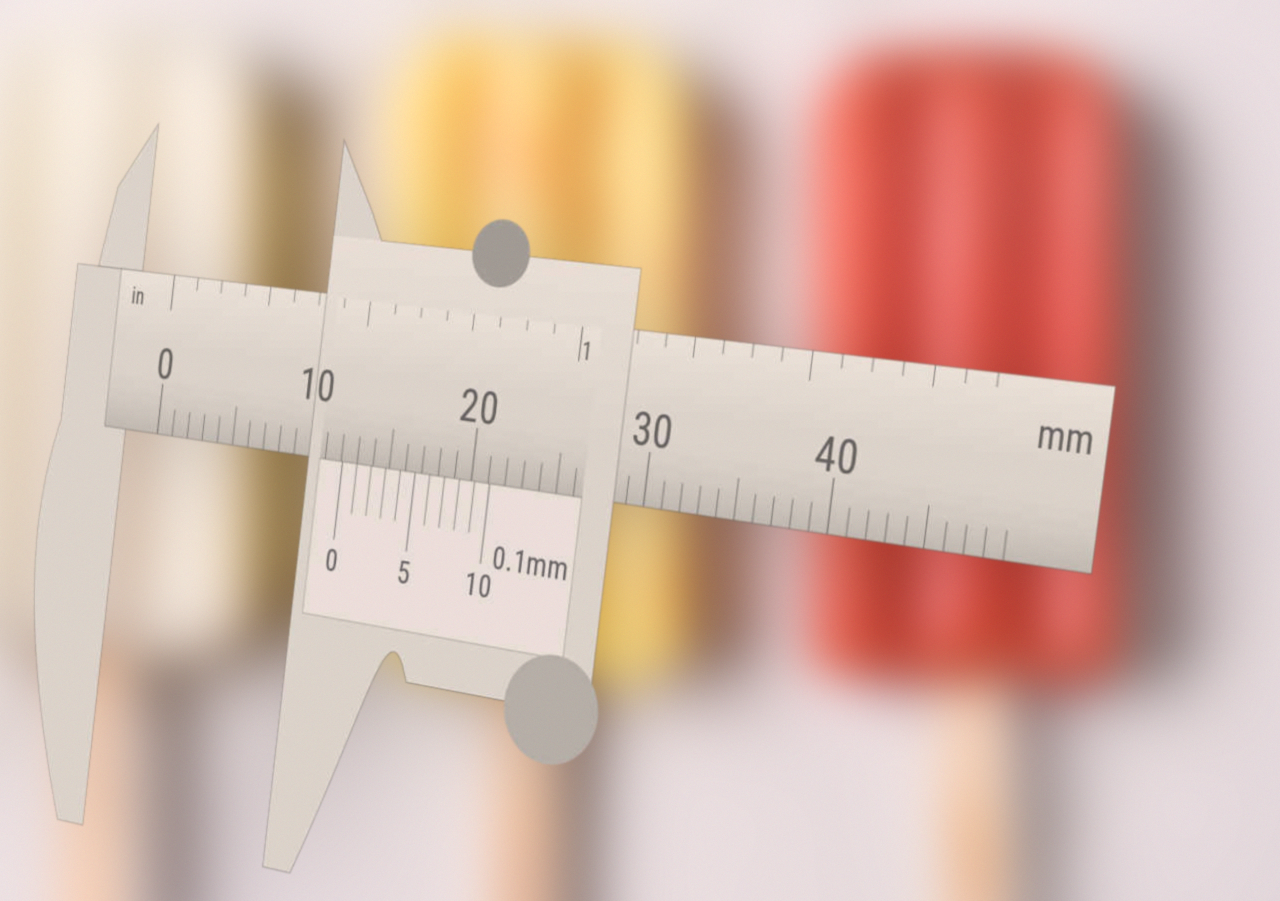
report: 12.1 (mm)
